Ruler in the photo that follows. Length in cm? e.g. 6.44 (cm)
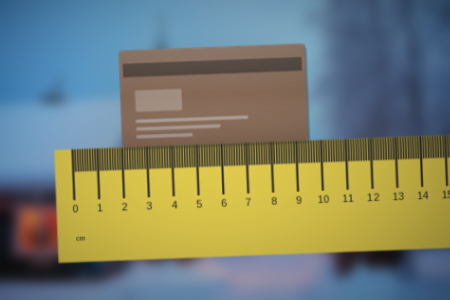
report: 7.5 (cm)
